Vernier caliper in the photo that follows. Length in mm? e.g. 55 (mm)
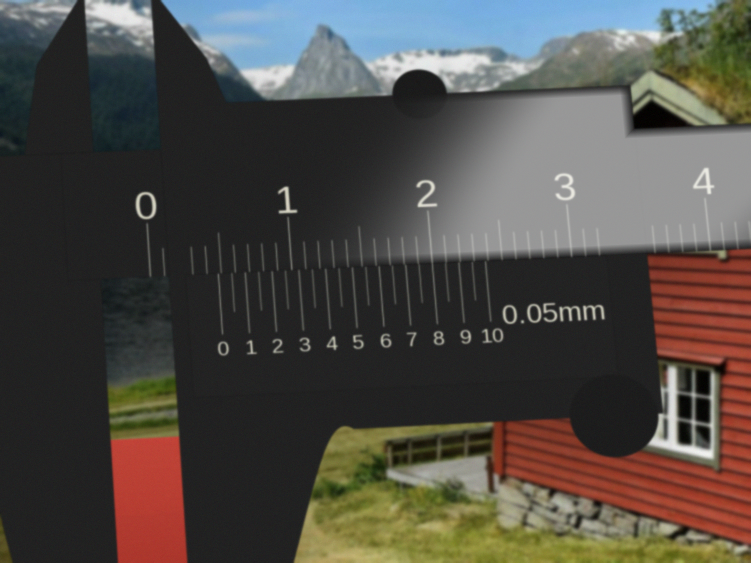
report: 4.8 (mm)
